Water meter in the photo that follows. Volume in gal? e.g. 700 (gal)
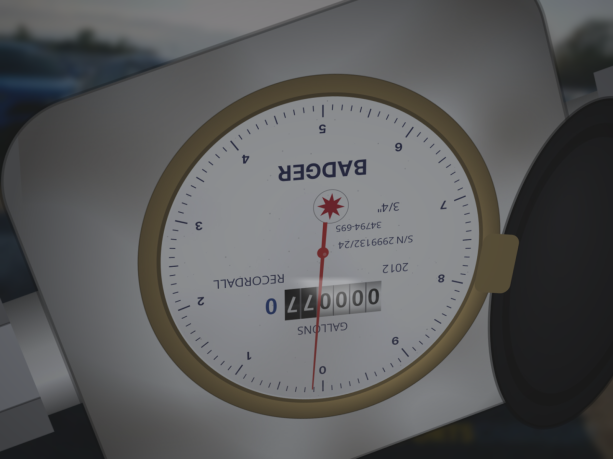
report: 770.1 (gal)
